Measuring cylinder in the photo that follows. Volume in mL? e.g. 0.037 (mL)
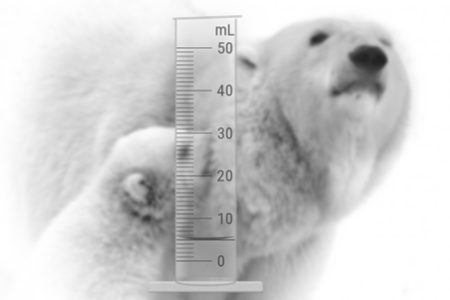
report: 5 (mL)
